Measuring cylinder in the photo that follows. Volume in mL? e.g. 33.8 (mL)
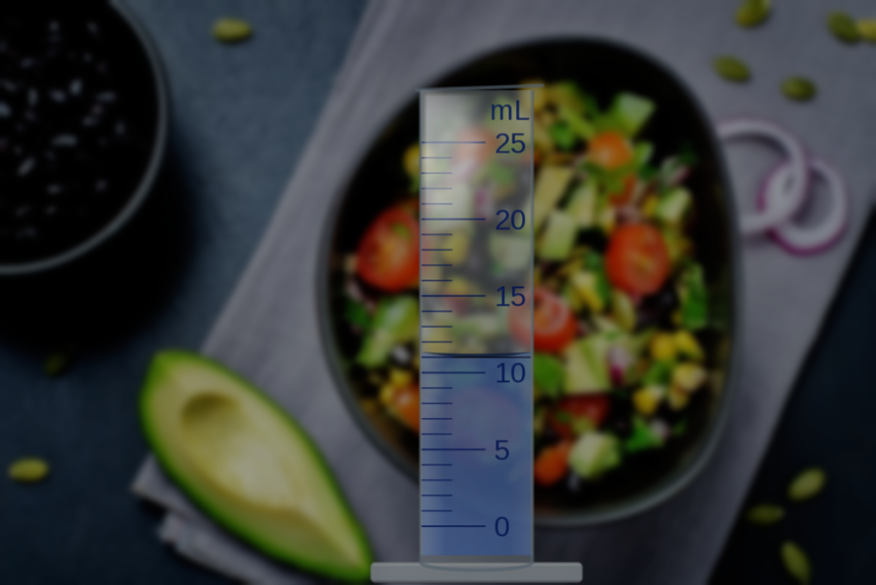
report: 11 (mL)
